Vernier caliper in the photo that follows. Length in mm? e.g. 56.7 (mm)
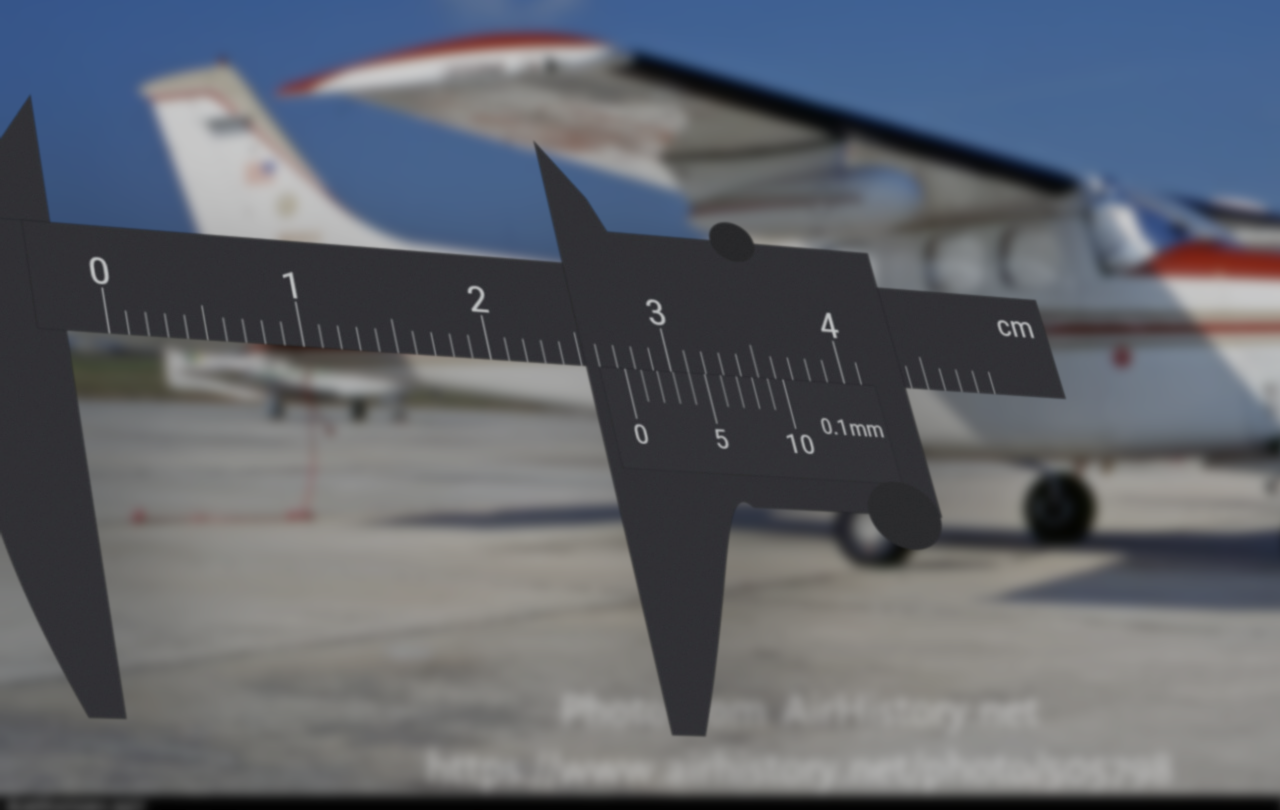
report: 27.4 (mm)
